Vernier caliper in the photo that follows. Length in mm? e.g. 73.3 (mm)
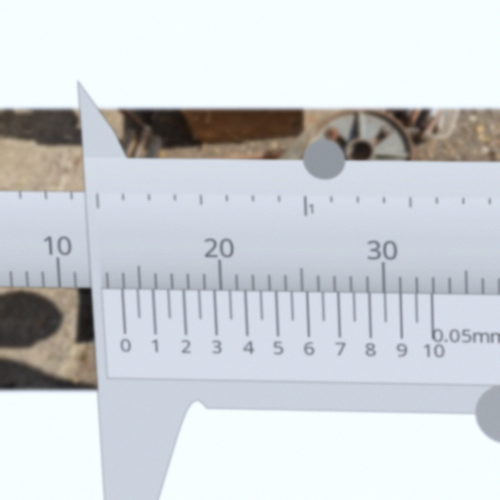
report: 13.9 (mm)
